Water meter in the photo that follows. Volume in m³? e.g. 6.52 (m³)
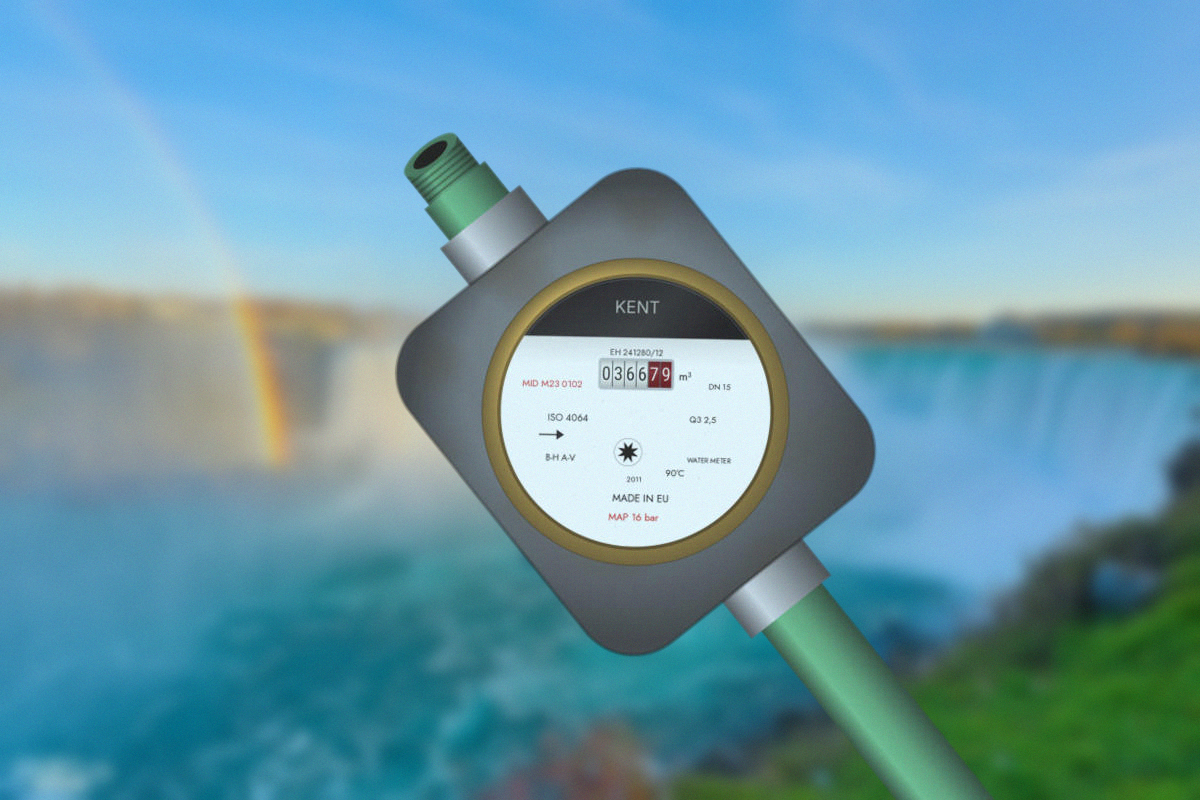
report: 366.79 (m³)
